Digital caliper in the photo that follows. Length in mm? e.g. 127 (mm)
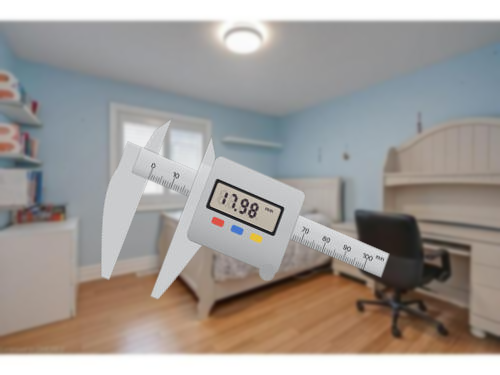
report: 17.98 (mm)
